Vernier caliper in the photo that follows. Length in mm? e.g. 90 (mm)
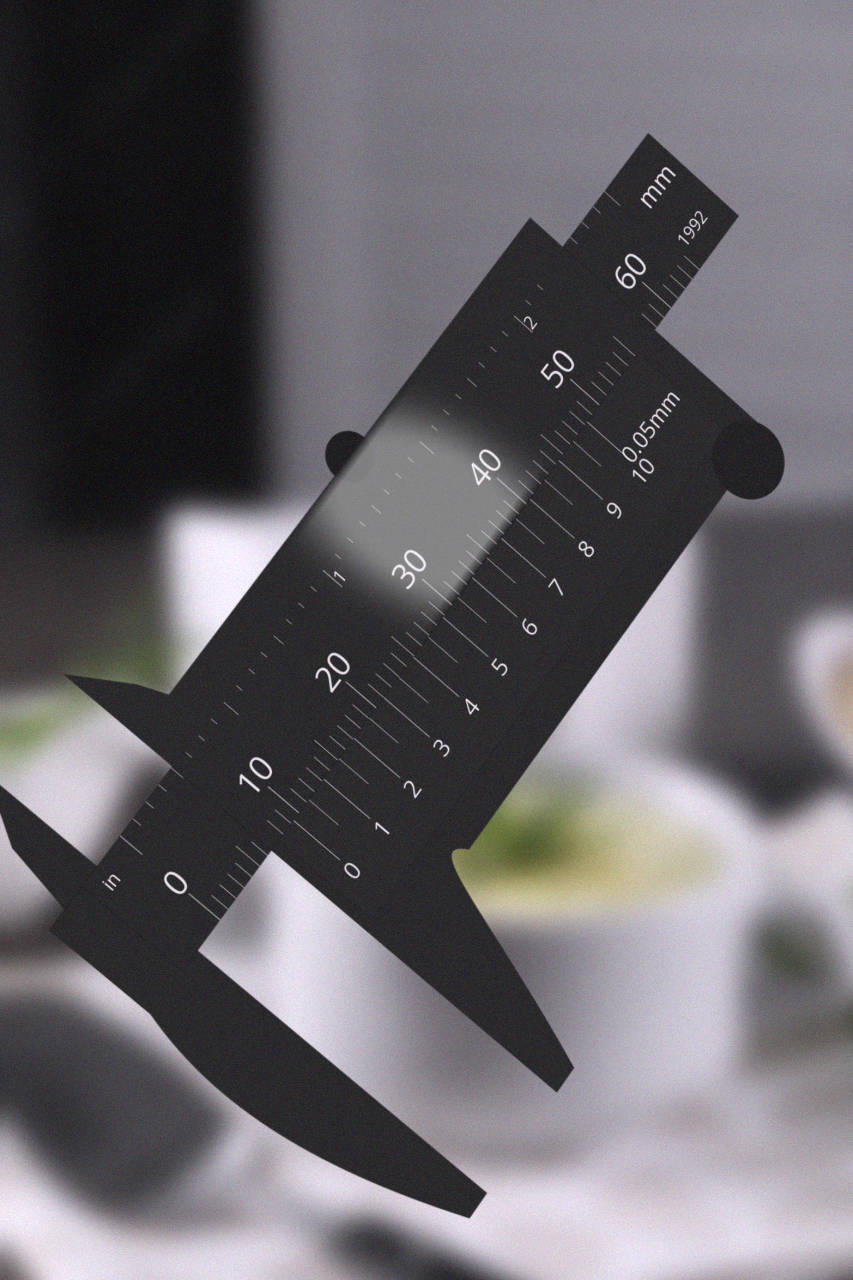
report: 9.3 (mm)
